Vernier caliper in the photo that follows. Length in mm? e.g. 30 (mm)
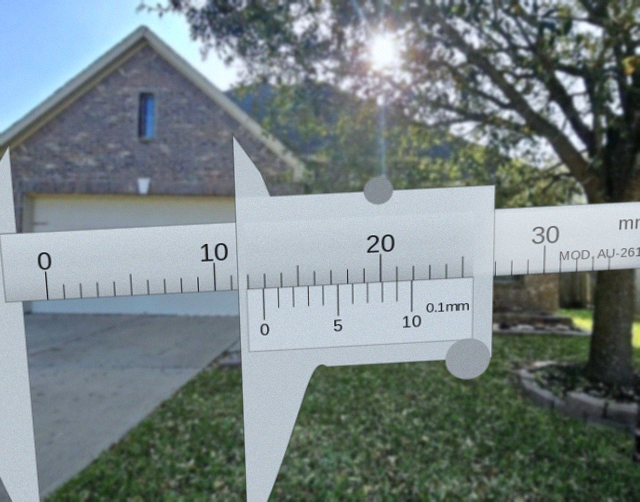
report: 12.9 (mm)
